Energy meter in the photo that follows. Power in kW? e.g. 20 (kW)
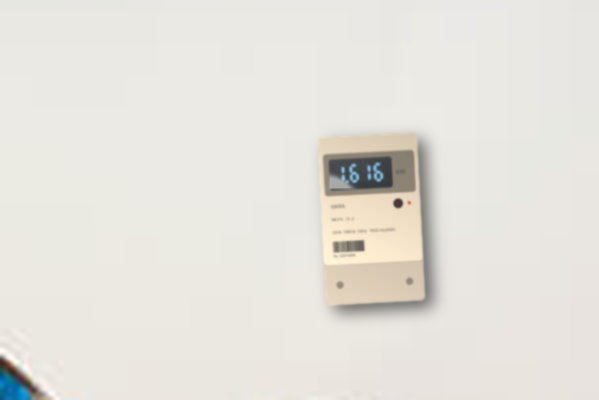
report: 1.616 (kW)
